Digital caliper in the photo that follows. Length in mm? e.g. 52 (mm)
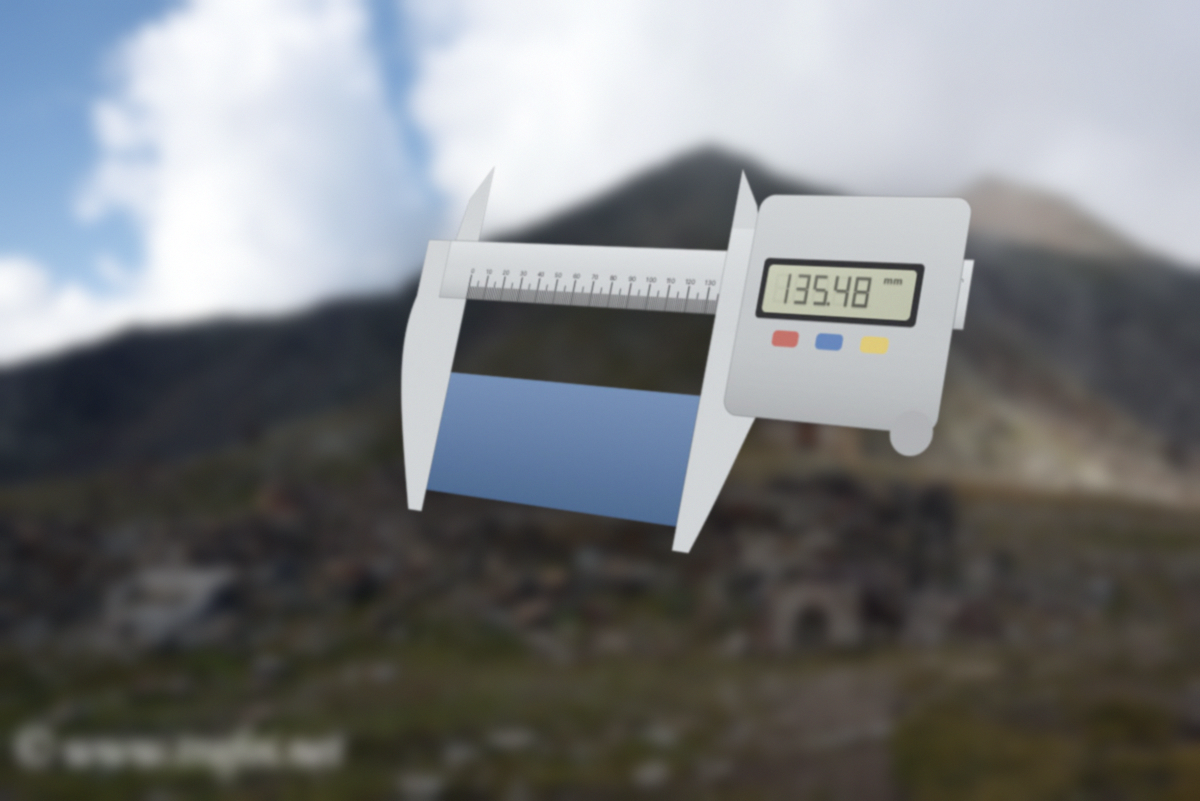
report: 135.48 (mm)
